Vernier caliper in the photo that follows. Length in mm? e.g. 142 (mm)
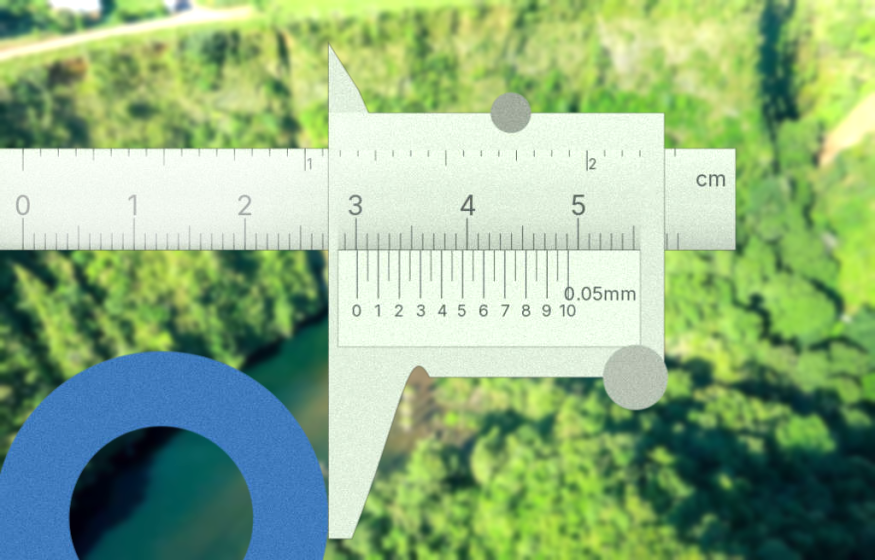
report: 30.1 (mm)
